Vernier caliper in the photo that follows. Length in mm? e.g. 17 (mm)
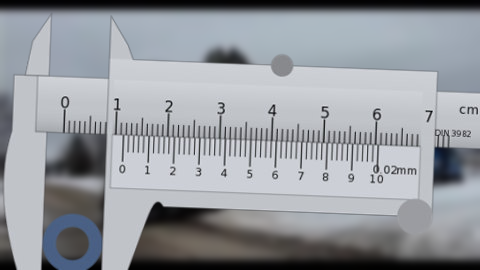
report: 11.5 (mm)
